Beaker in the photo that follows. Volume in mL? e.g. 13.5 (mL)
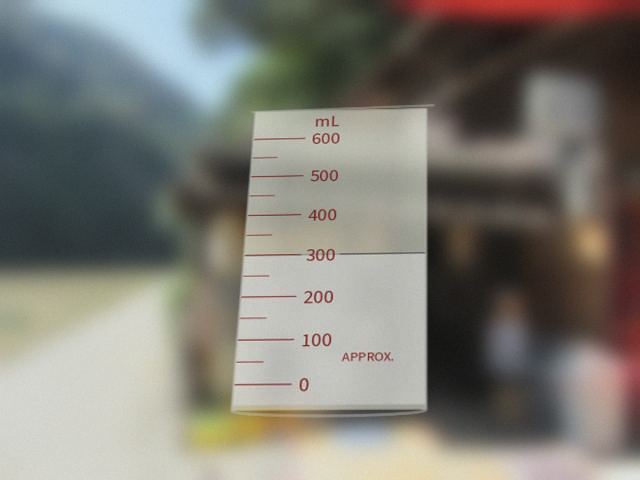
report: 300 (mL)
